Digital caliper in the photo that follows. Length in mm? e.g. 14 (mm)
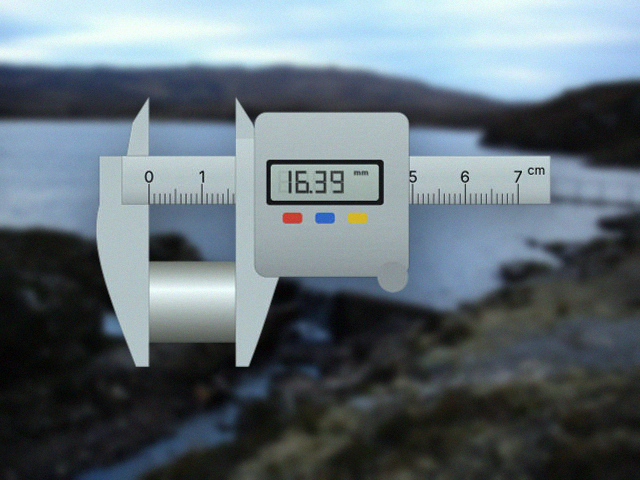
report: 16.39 (mm)
